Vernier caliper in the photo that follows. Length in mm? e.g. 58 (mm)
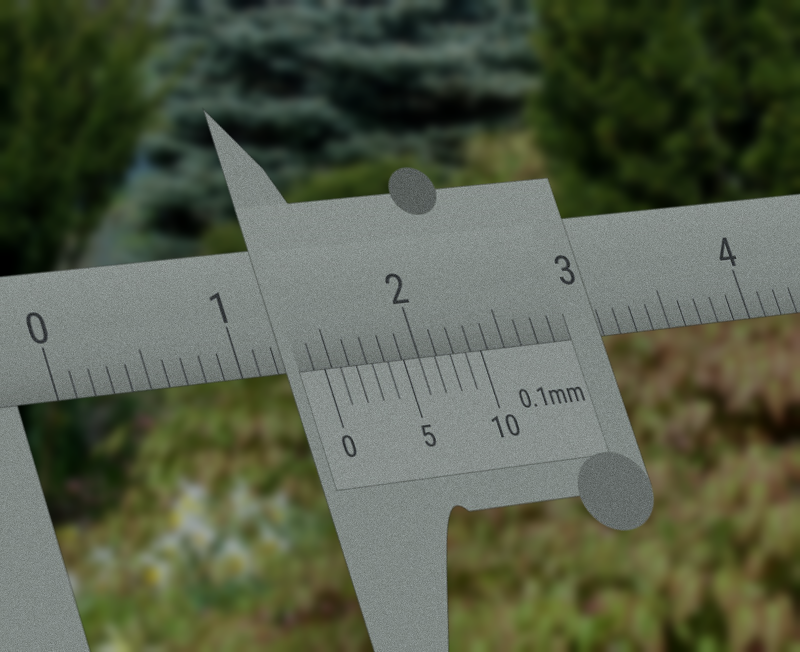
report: 14.6 (mm)
